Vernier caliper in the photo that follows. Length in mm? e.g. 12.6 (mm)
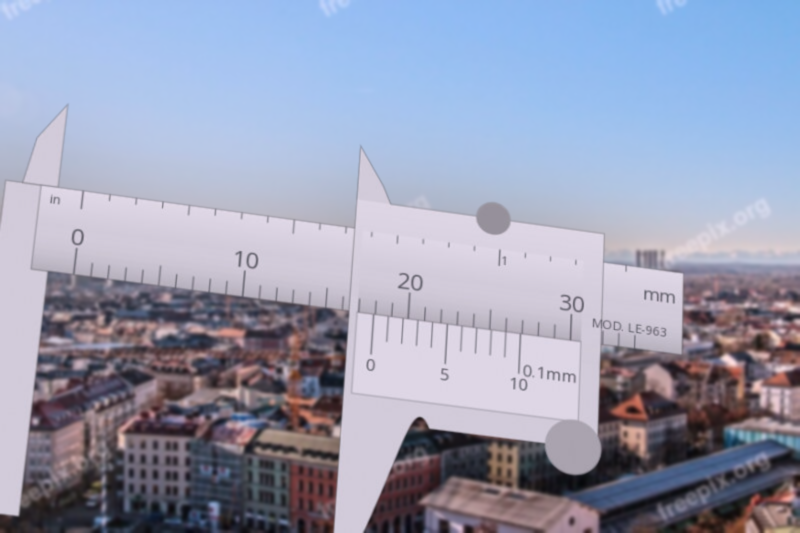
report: 17.9 (mm)
